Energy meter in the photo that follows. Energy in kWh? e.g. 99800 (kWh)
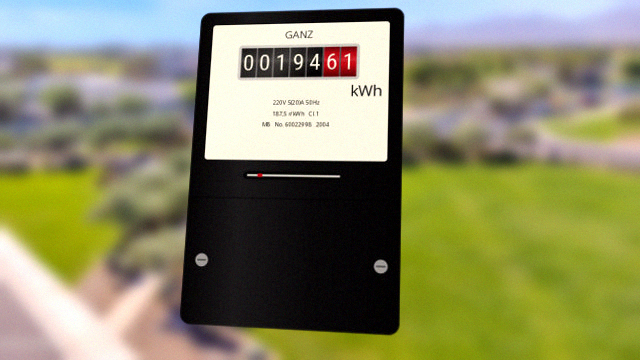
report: 194.61 (kWh)
